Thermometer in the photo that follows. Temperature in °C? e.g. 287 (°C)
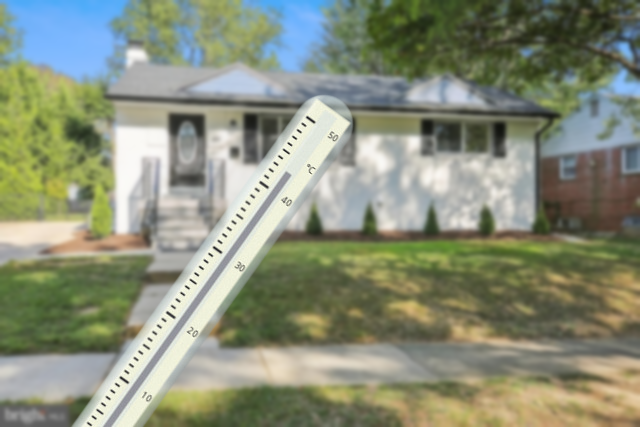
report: 43 (°C)
